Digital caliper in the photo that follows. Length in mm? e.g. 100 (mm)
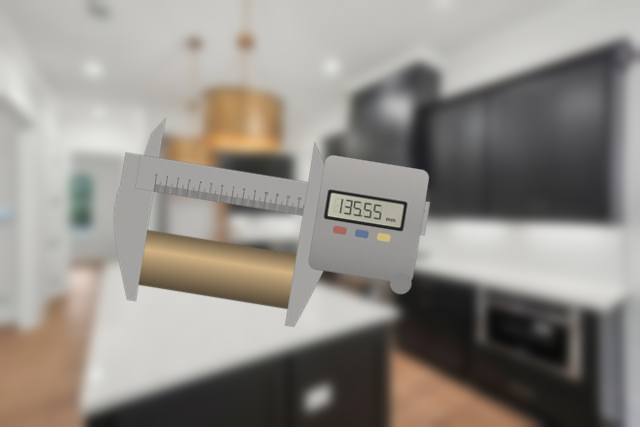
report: 135.55 (mm)
